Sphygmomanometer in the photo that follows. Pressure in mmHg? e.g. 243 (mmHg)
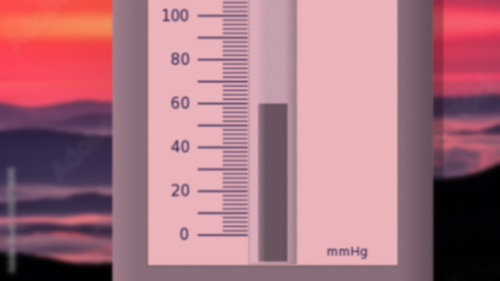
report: 60 (mmHg)
